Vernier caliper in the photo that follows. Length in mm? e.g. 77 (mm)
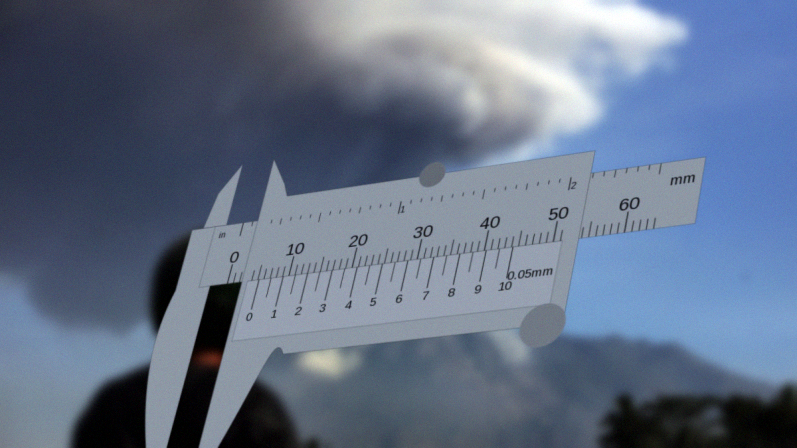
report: 5.2 (mm)
